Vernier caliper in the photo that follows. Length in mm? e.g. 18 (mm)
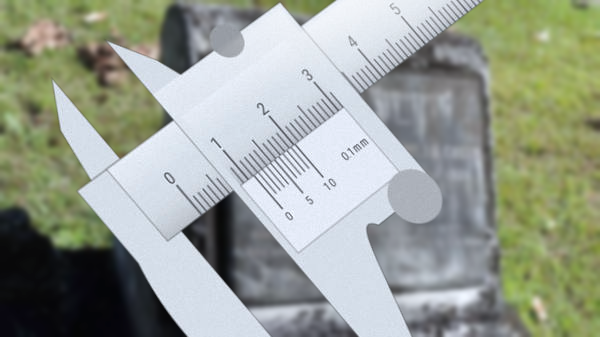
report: 11.2 (mm)
